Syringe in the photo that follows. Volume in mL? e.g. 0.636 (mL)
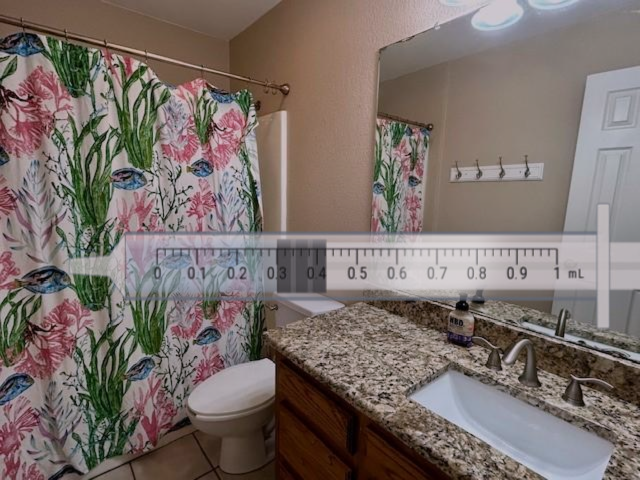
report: 0.3 (mL)
